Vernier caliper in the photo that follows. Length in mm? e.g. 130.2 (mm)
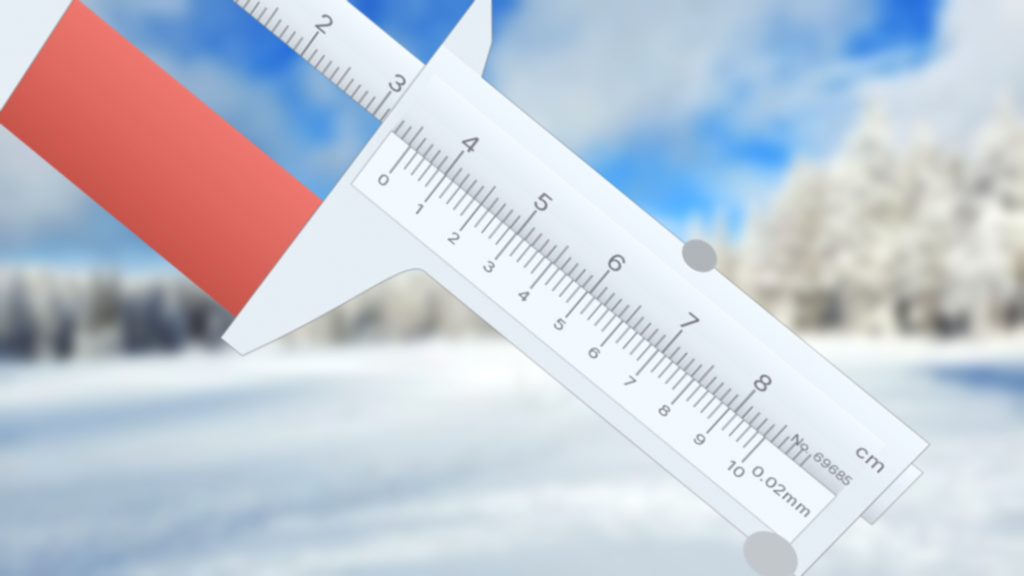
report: 35.2 (mm)
